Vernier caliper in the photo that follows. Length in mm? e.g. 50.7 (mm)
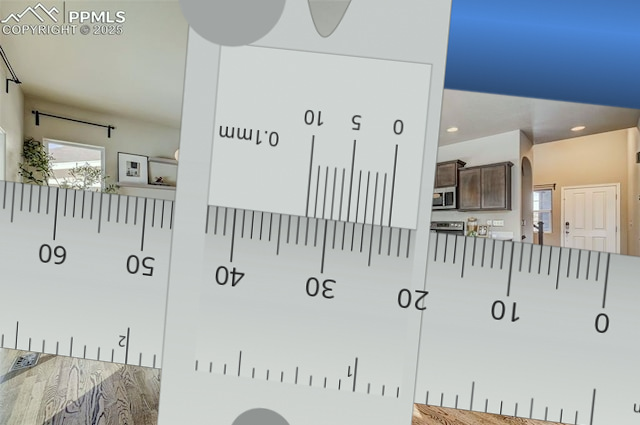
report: 23.2 (mm)
